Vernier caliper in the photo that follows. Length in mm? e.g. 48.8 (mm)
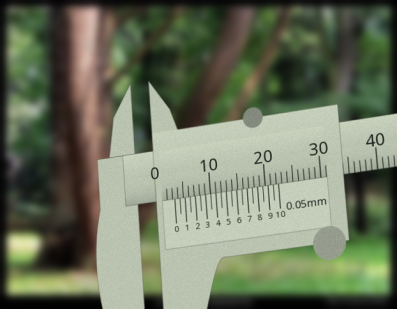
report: 3.4 (mm)
